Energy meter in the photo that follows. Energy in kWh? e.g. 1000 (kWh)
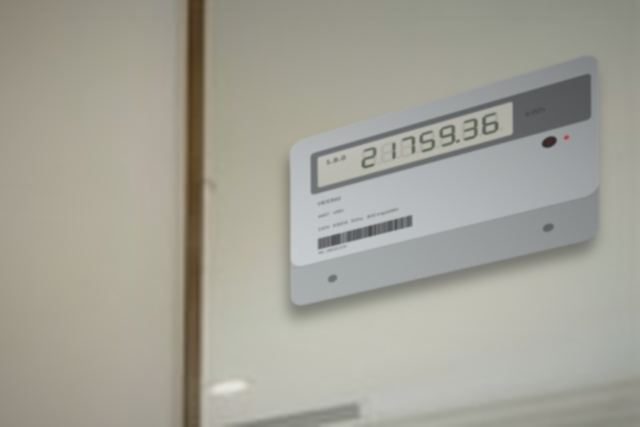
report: 21759.36 (kWh)
